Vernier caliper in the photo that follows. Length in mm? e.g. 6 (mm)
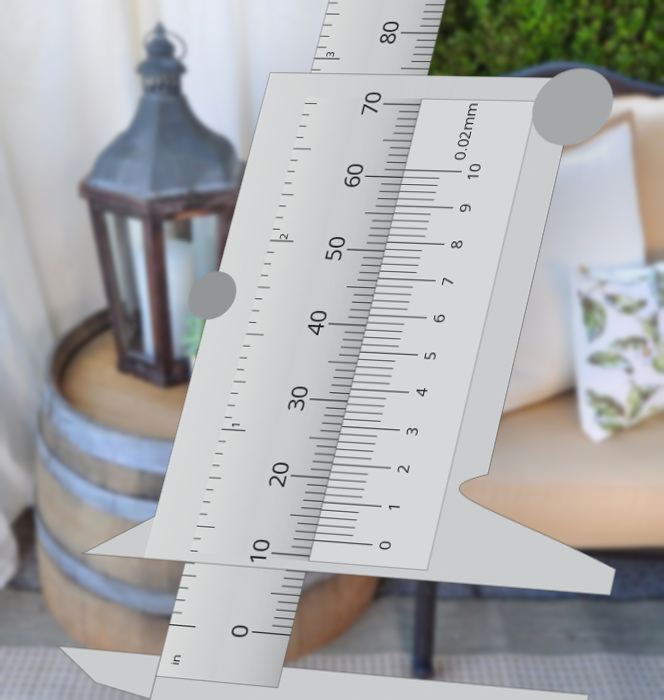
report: 12.0 (mm)
